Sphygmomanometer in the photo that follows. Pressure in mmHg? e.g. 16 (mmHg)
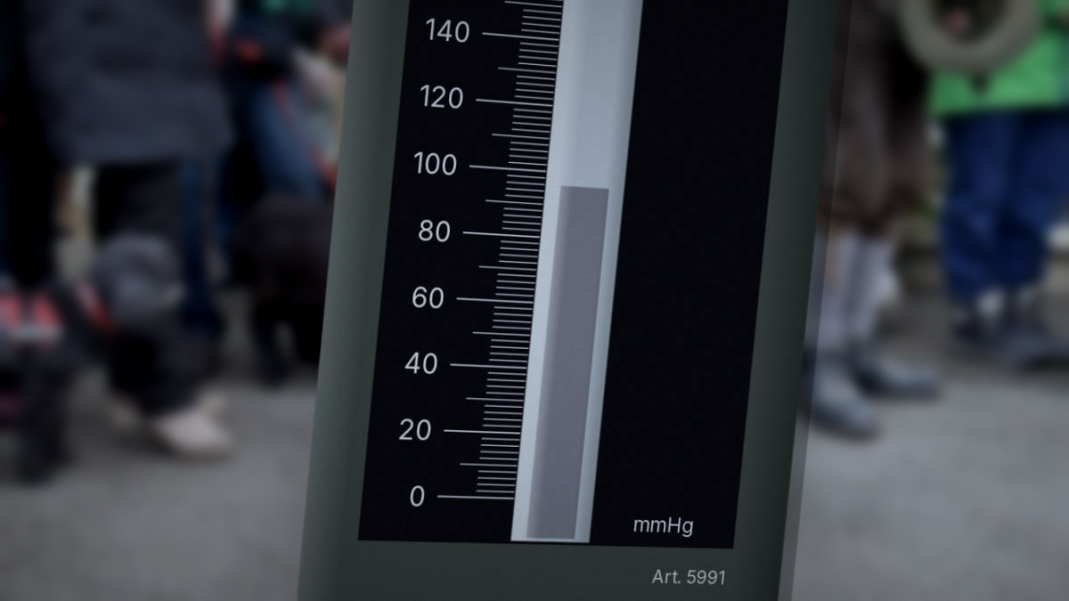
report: 96 (mmHg)
